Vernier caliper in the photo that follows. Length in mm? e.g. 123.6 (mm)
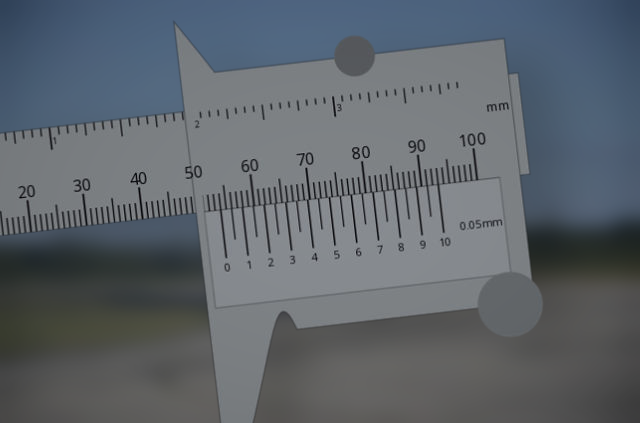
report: 54.0 (mm)
